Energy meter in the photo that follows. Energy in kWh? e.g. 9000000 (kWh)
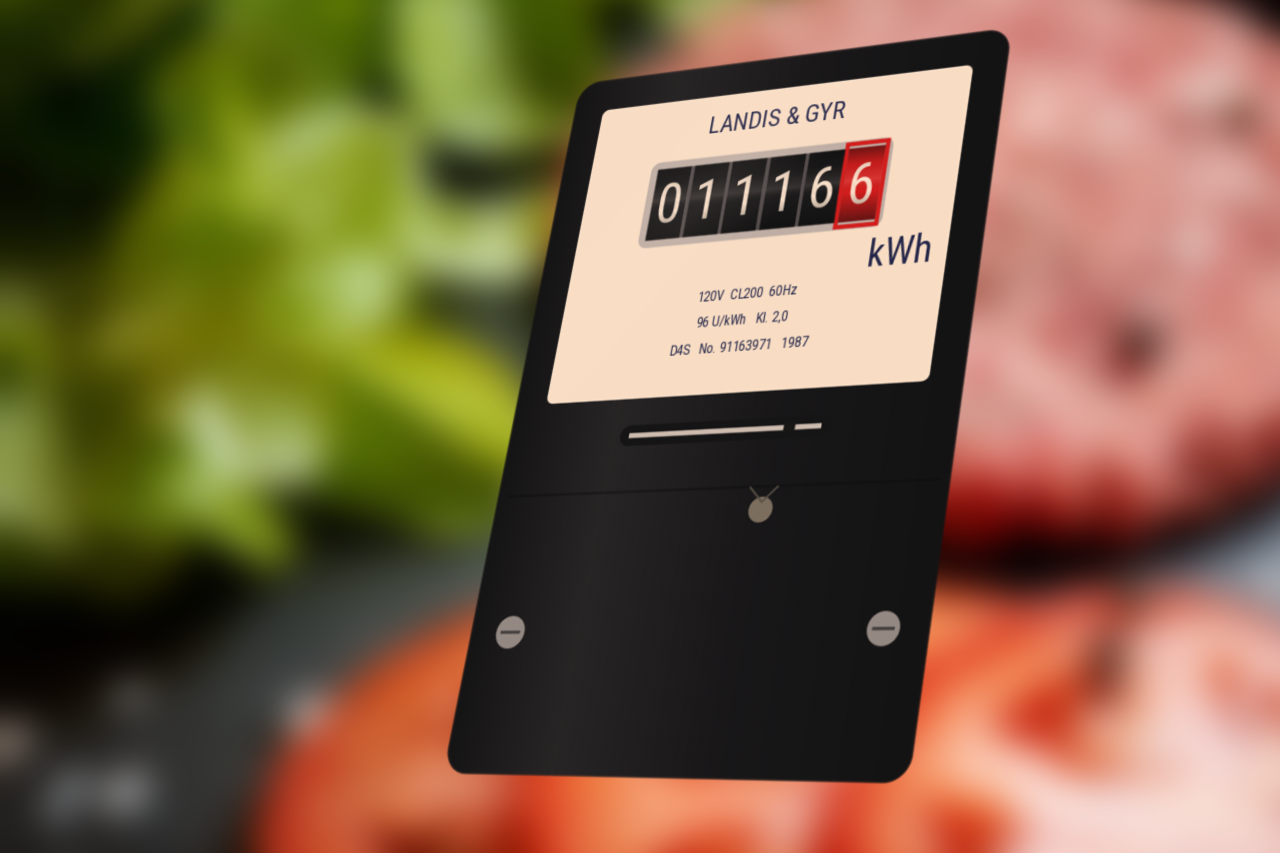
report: 1116.6 (kWh)
